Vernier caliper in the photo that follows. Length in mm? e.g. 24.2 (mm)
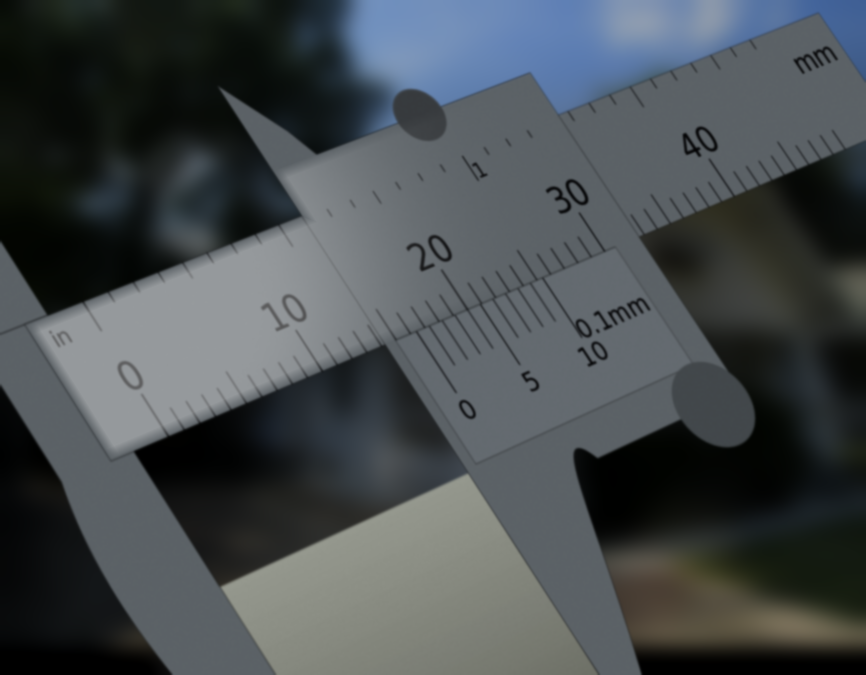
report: 16.4 (mm)
